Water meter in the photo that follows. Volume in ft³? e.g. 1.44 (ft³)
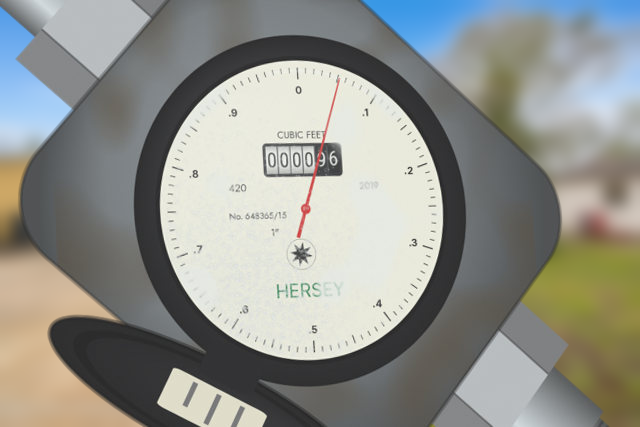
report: 96.05 (ft³)
